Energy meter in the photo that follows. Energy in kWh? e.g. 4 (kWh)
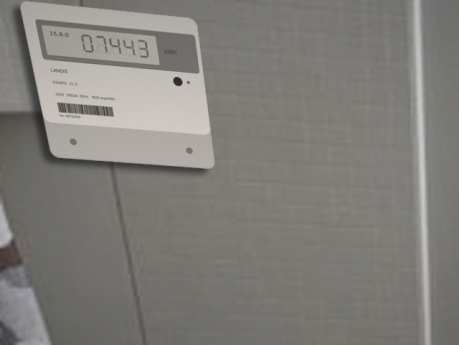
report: 7443 (kWh)
